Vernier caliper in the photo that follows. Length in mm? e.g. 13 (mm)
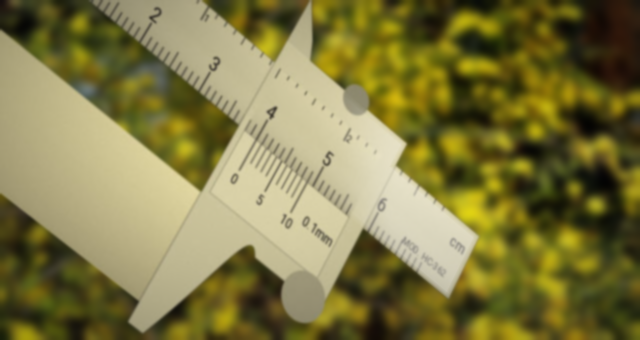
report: 40.0 (mm)
